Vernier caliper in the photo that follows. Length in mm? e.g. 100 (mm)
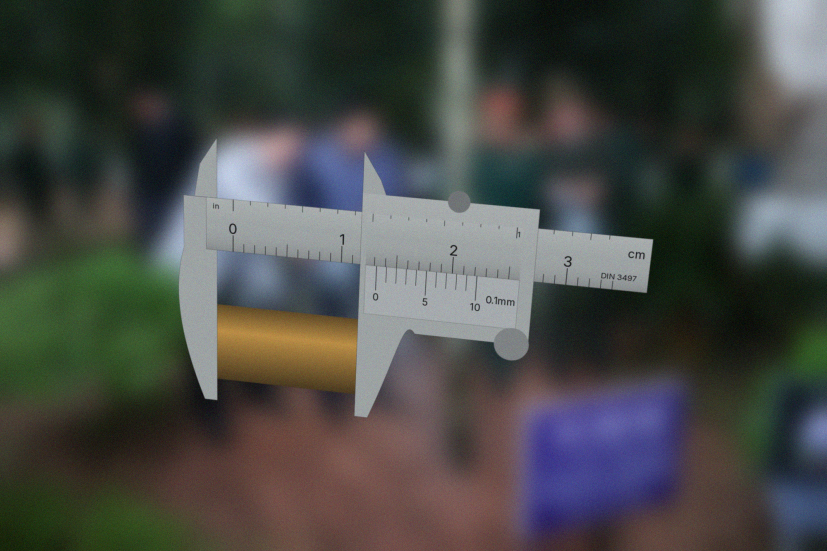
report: 13.2 (mm)
